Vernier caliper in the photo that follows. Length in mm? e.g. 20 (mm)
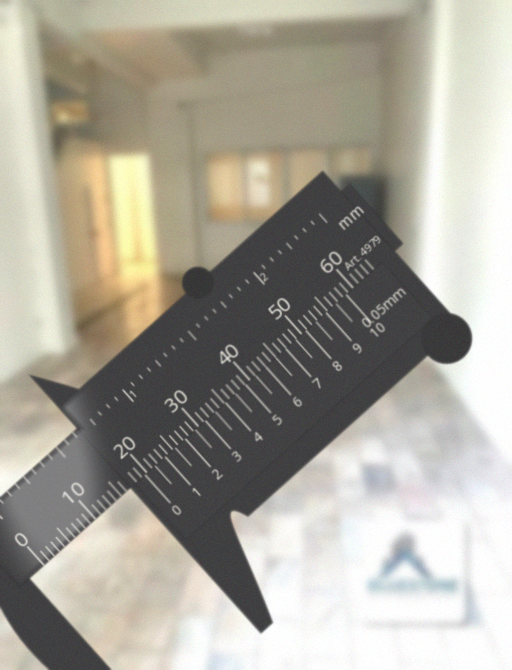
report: 19.6 (mm)
